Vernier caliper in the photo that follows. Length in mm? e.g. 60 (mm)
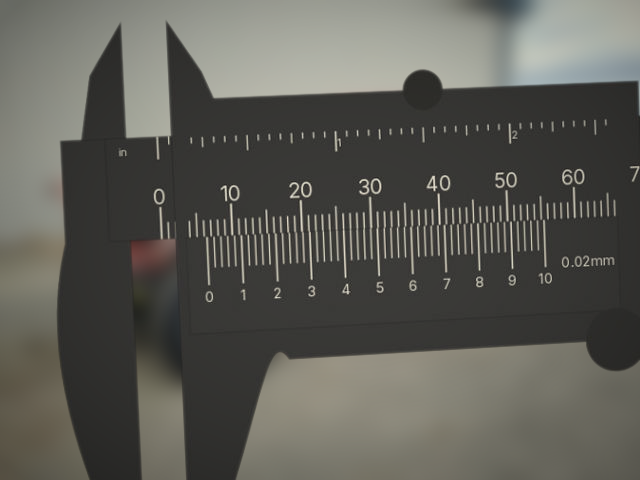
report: 6.4 (mm)
